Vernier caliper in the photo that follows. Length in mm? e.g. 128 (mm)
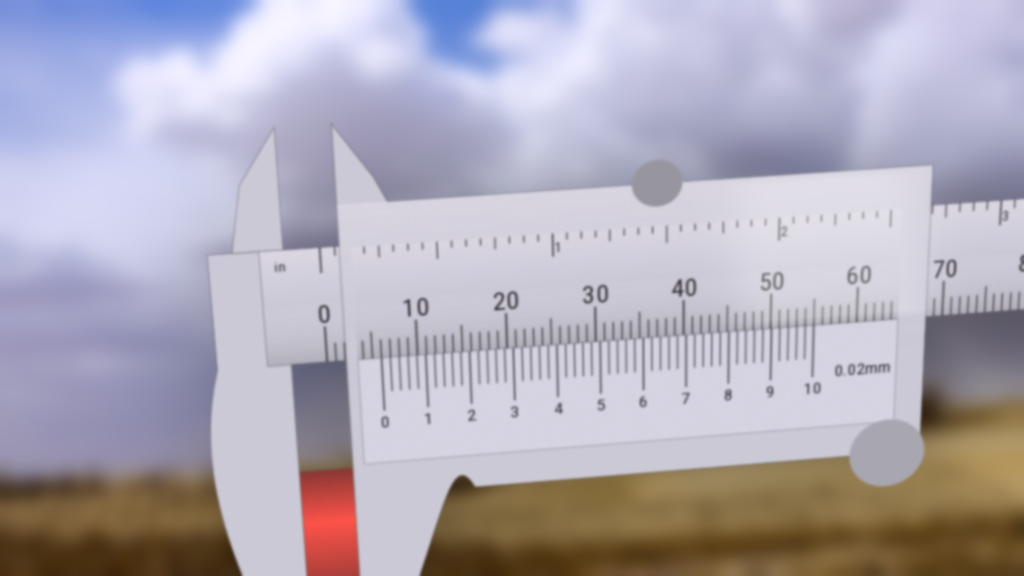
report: 6.0 (mm)
